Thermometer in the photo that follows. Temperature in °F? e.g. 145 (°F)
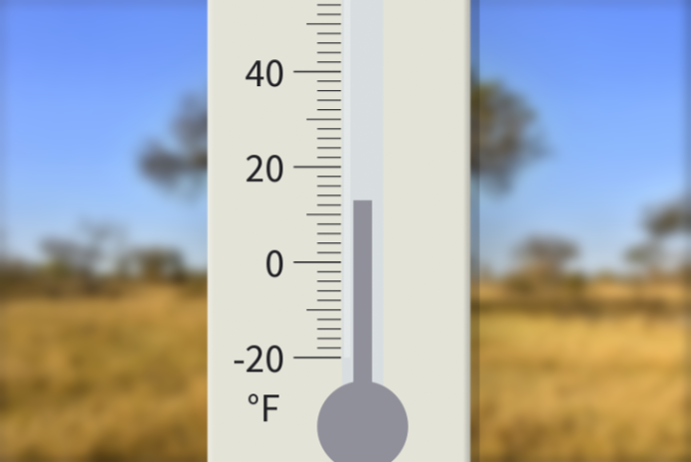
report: 13 (°F)
